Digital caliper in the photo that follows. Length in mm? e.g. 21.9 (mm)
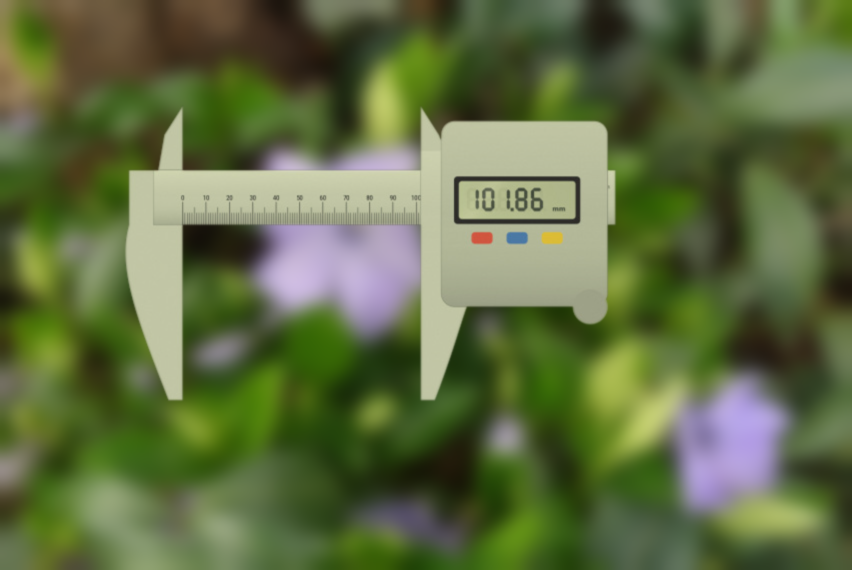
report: 101.86 (mm)
